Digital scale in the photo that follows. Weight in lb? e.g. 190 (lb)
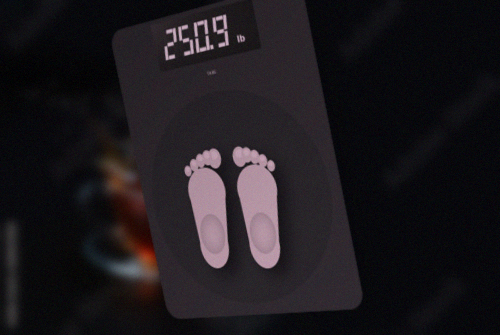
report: 250.9 (lb)
